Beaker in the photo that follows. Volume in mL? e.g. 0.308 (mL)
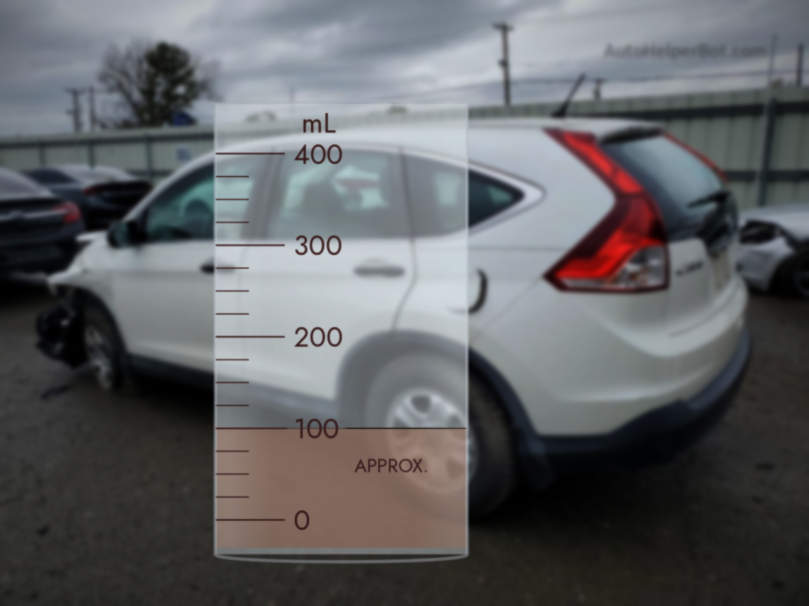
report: 100 (mL)
